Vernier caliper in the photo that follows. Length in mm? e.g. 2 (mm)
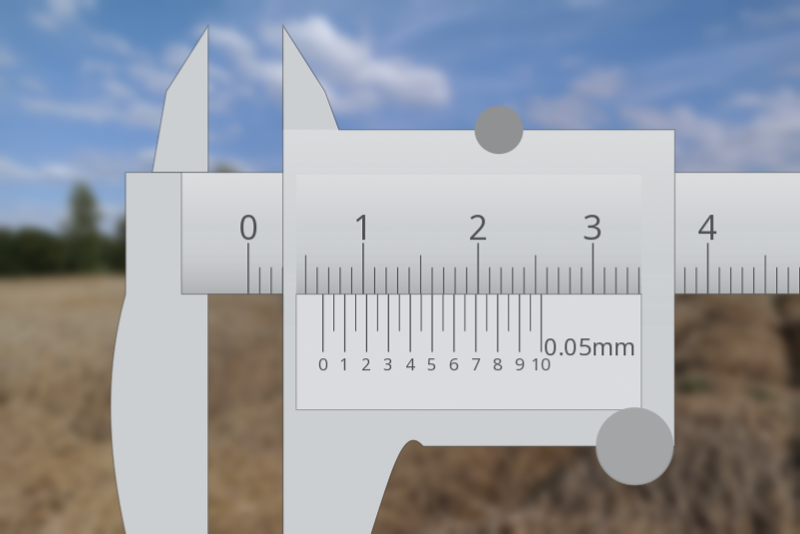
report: 6.5 (mm)
